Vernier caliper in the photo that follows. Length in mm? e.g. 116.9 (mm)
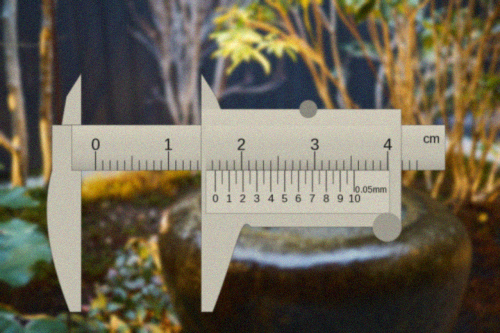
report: 16.4 (mm)
